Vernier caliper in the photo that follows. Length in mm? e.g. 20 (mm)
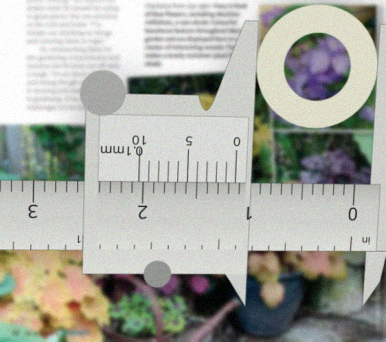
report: 11.4 (mm)
